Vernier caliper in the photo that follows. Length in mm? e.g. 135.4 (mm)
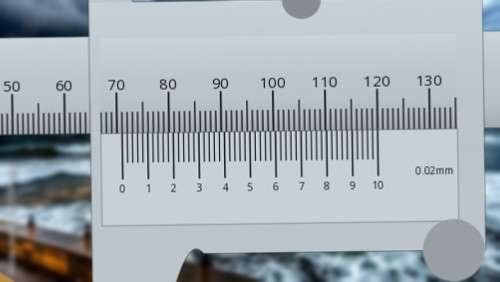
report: 71.0 (mm)
